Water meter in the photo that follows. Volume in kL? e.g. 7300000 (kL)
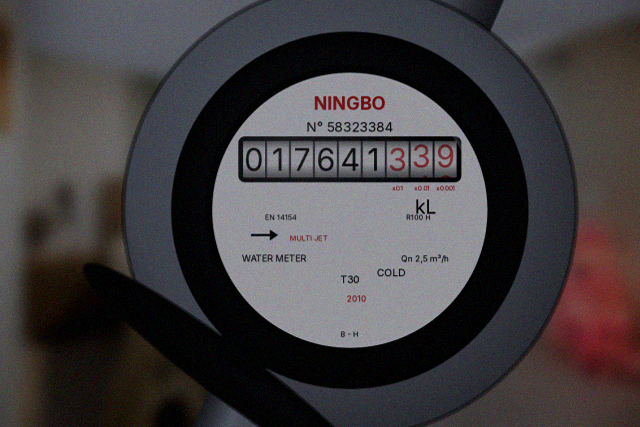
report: 17641.339 (kL)
